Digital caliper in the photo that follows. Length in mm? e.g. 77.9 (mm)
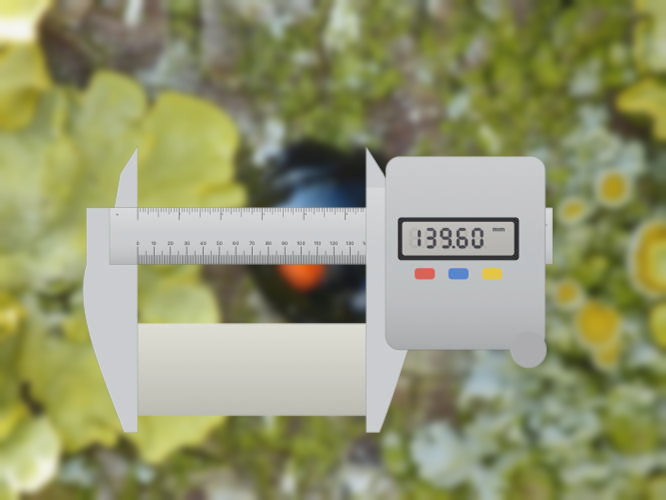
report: 139.60 (mm)
